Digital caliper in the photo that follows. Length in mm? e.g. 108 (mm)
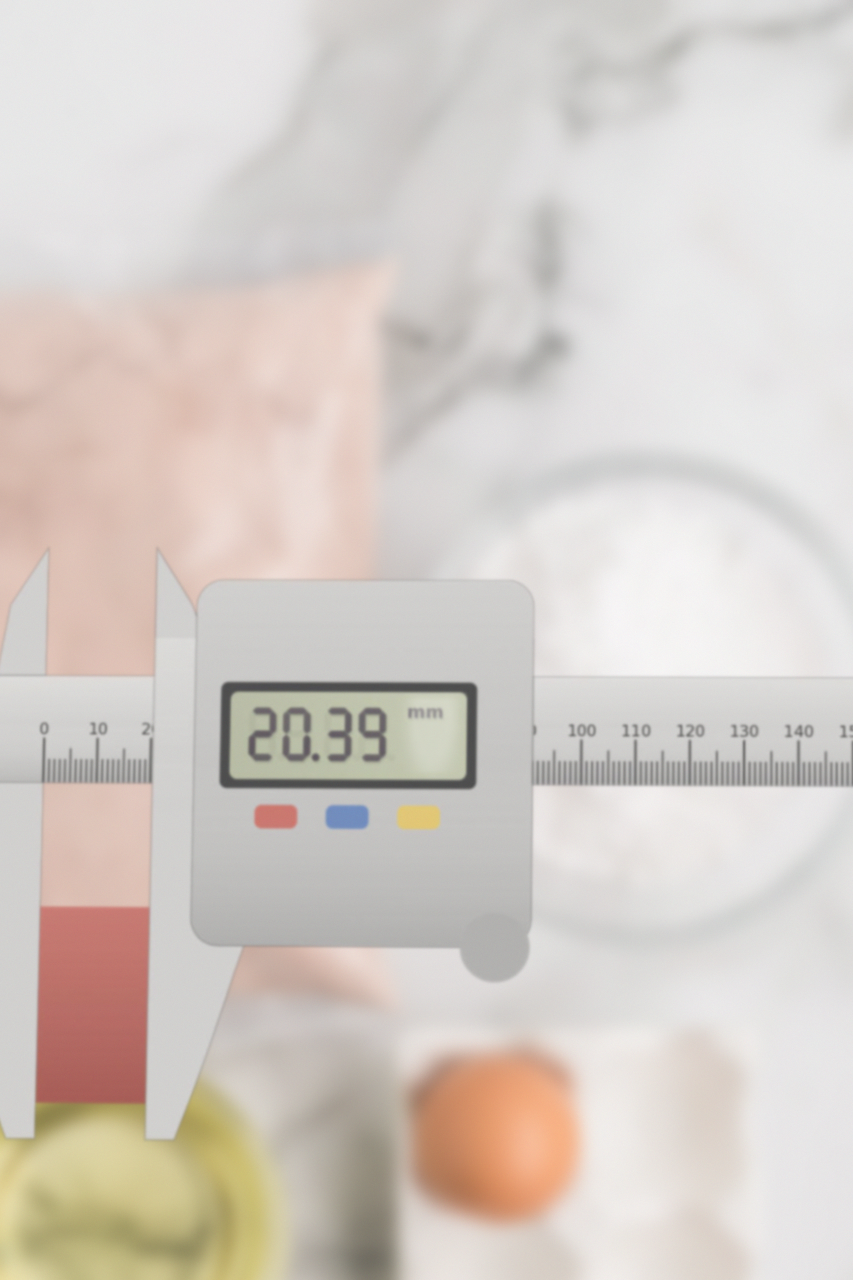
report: 20.39 (mm)
